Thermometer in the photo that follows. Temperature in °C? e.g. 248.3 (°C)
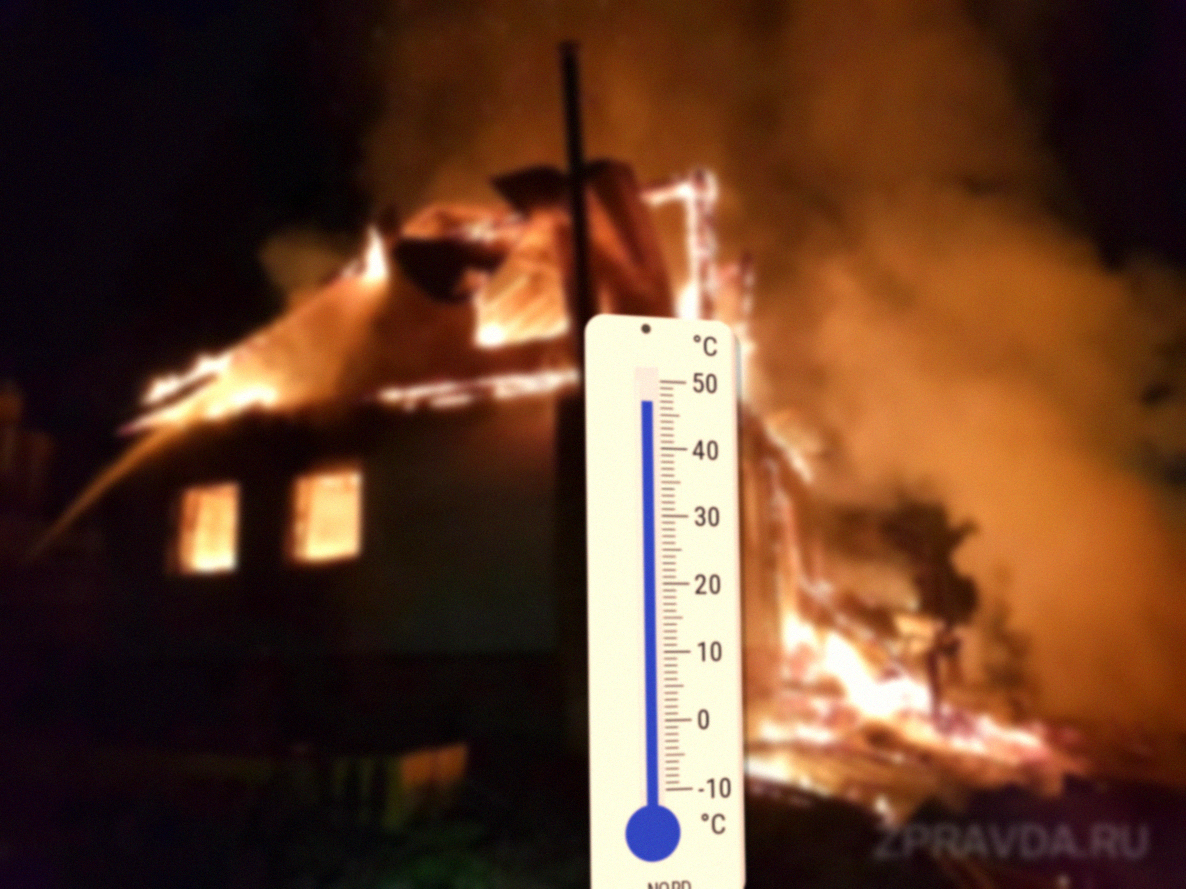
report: 47 (°C)
